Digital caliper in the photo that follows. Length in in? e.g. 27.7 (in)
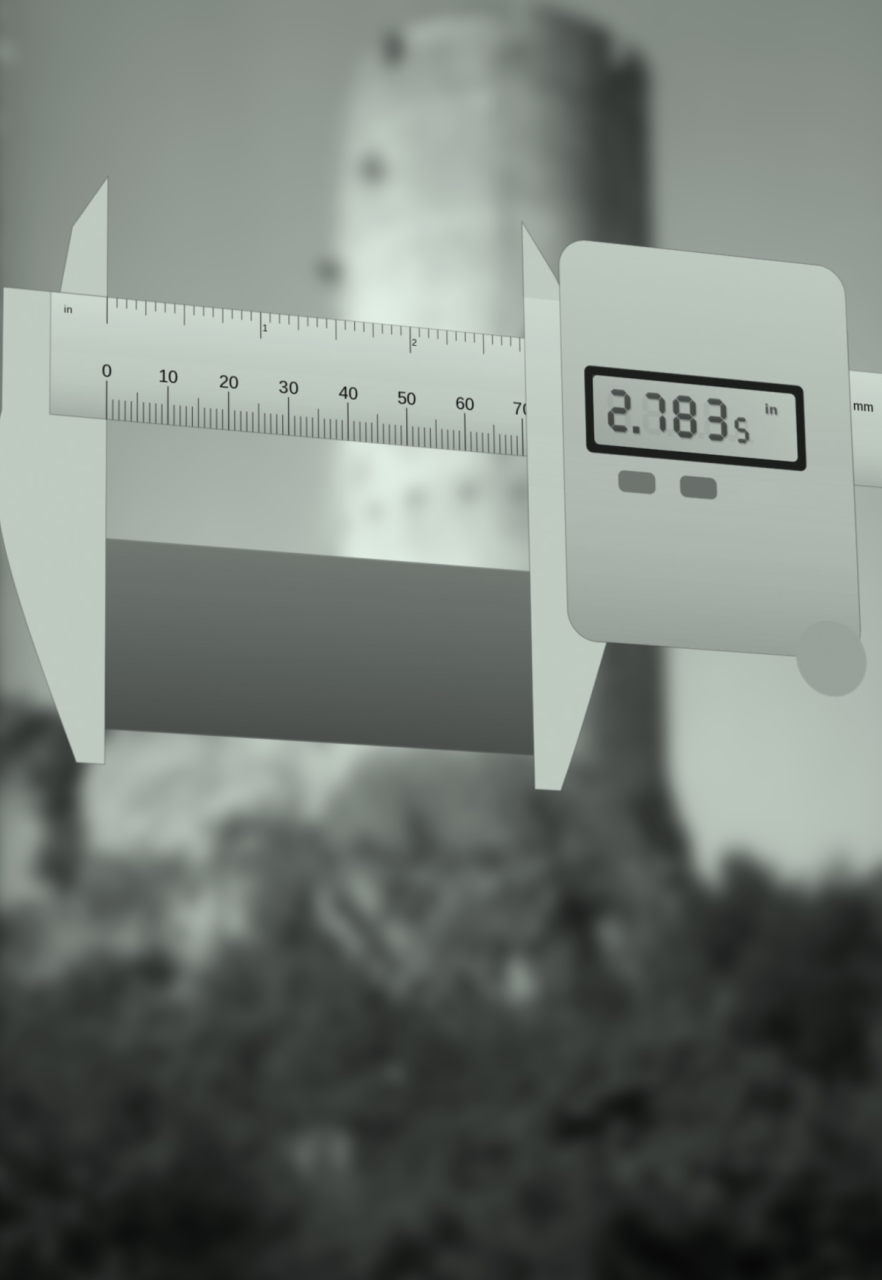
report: 2.7835 (in)
